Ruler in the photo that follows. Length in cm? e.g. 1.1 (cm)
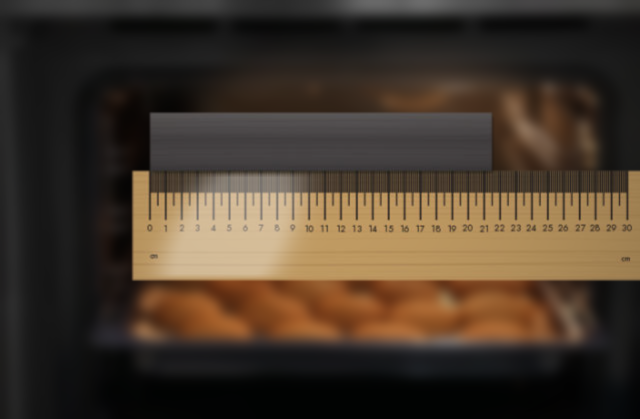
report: 21.5 (cm)
